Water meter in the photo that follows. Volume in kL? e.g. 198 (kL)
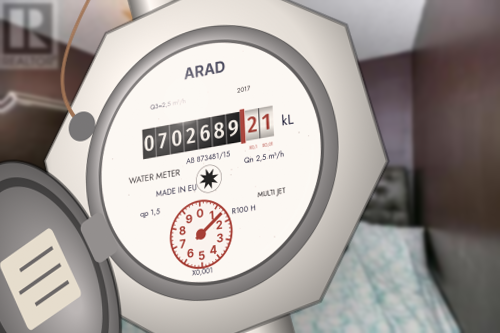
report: 702689.211 (kL)
